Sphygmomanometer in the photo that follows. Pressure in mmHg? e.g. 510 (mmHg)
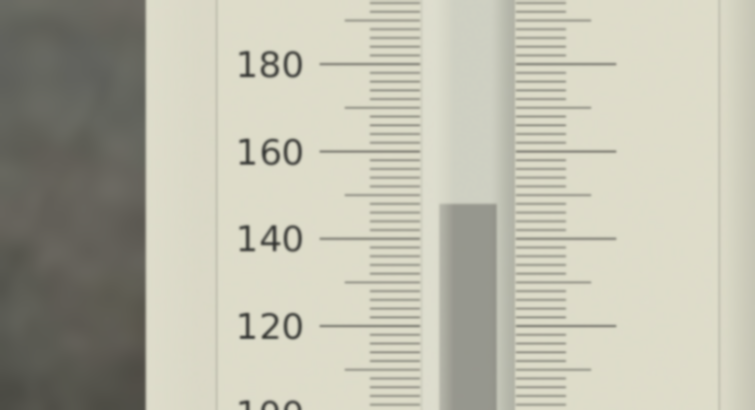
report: 148 (mmHg)
